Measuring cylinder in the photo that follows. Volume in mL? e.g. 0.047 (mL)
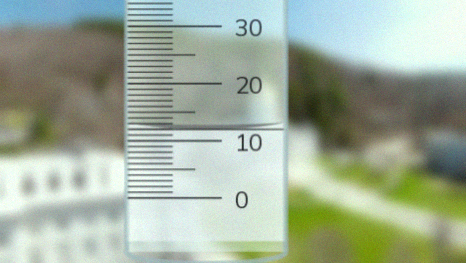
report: 12 (mL)
